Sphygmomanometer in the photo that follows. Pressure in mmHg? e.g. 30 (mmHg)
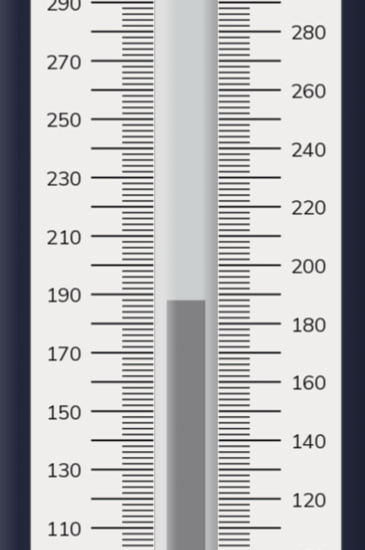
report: 188 (mmHg)
